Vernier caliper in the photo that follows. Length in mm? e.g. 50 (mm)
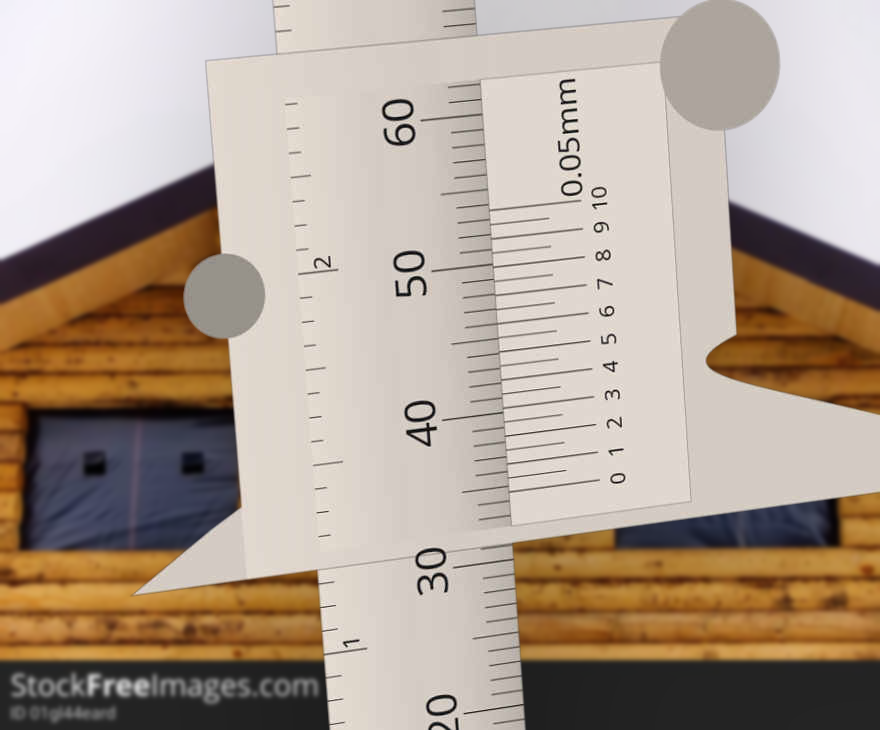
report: 34.6 (mm)
